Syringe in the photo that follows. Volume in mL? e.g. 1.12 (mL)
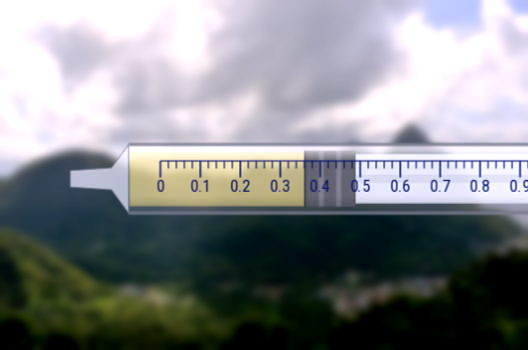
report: 0.36 (mL)
